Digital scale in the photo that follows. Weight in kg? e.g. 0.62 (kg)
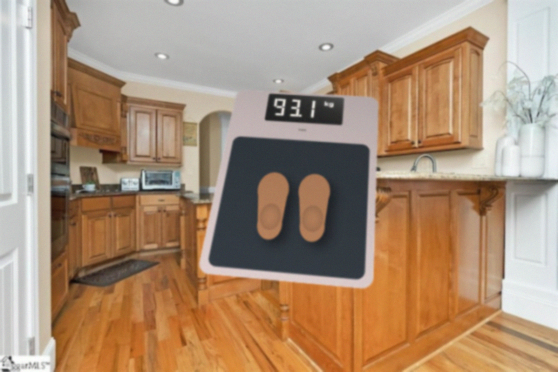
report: 93.1 (kg)
